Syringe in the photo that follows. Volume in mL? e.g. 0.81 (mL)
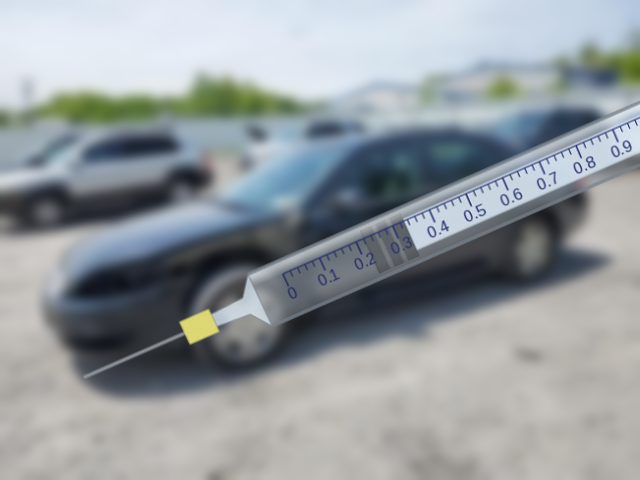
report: 0.22 (mL)
